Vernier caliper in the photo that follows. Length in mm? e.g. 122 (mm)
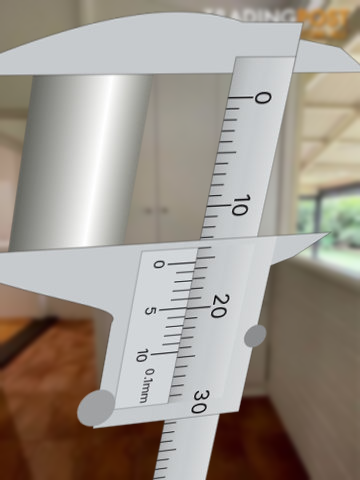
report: 15.4 (mm)
